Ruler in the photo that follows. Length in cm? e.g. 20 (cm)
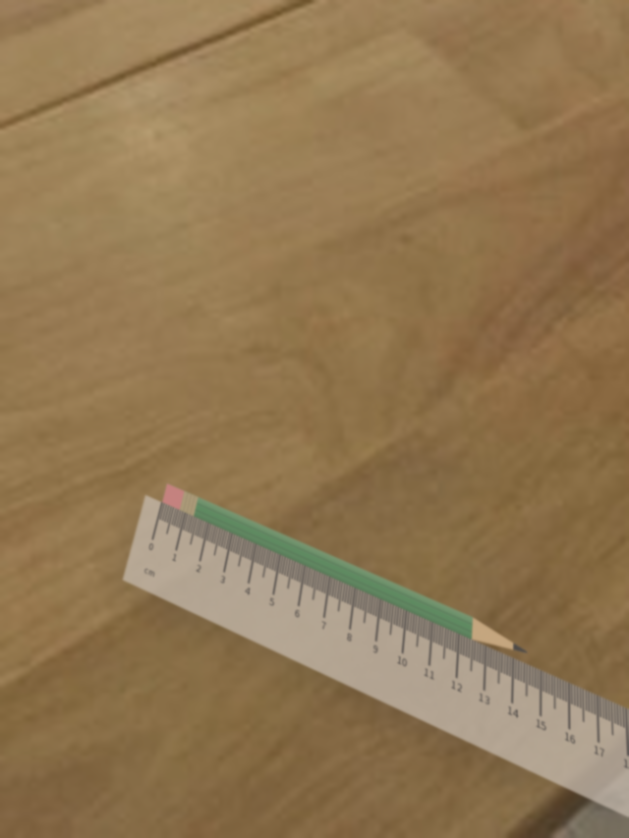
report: 14.5 (cm)
